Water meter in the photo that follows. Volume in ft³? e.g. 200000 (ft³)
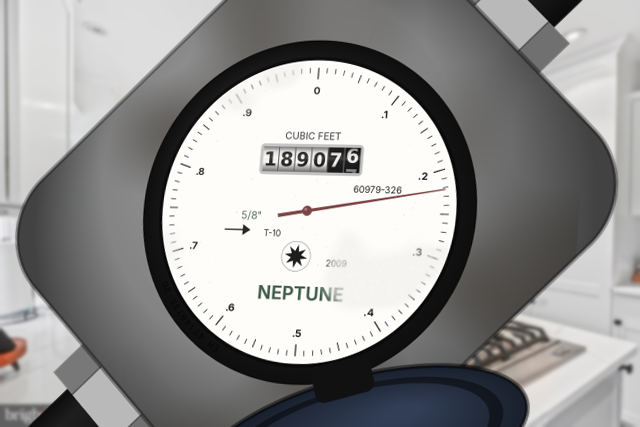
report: 189076.22 (ft³)
